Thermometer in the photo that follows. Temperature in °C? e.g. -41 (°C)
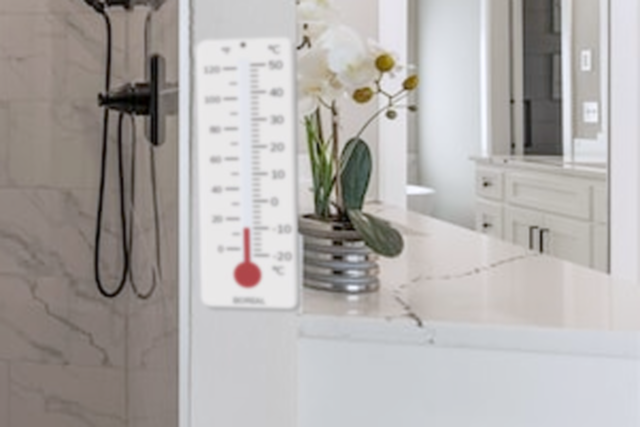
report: -10 (°C)
